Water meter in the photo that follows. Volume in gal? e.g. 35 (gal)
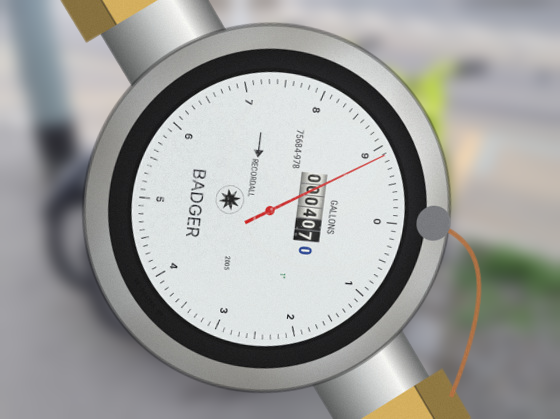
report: 4069.1 (gal)
